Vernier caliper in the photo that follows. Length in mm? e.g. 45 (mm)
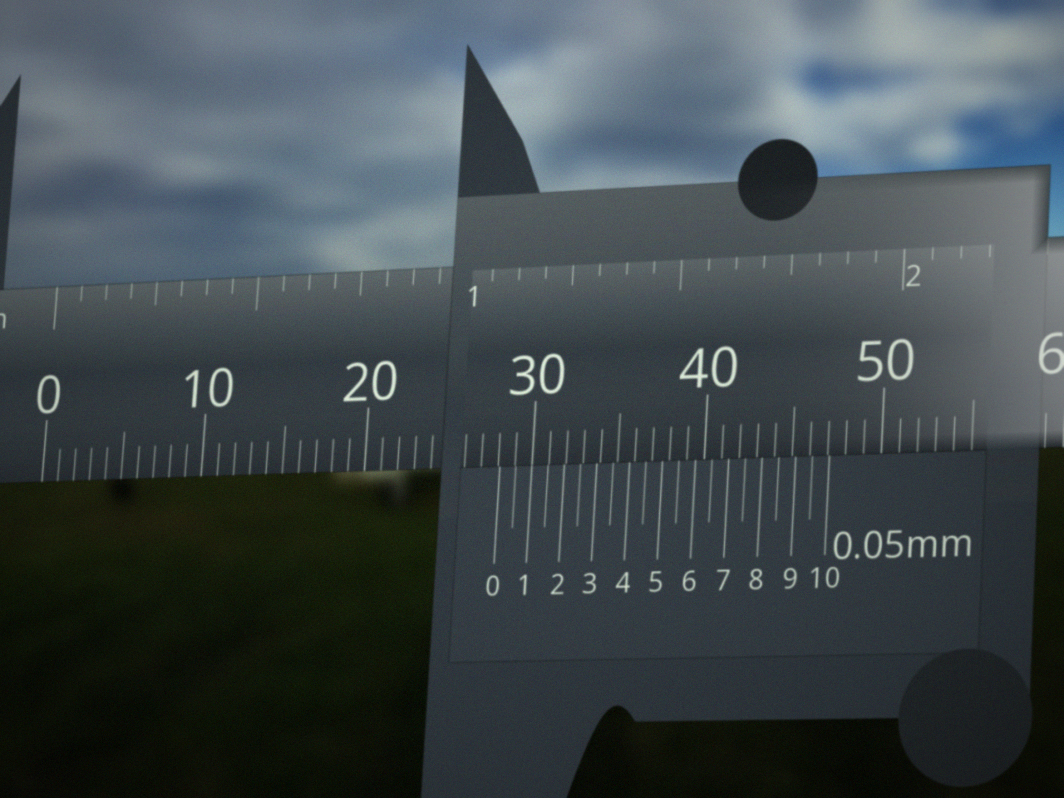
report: 28.1 (mm)
